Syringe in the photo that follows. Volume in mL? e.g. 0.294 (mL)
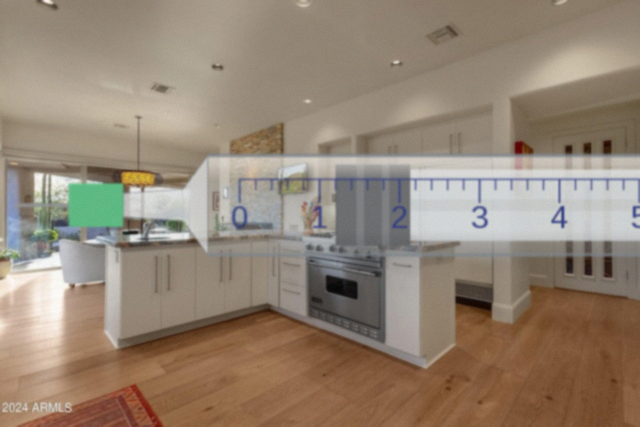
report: 1.2 (mL)
